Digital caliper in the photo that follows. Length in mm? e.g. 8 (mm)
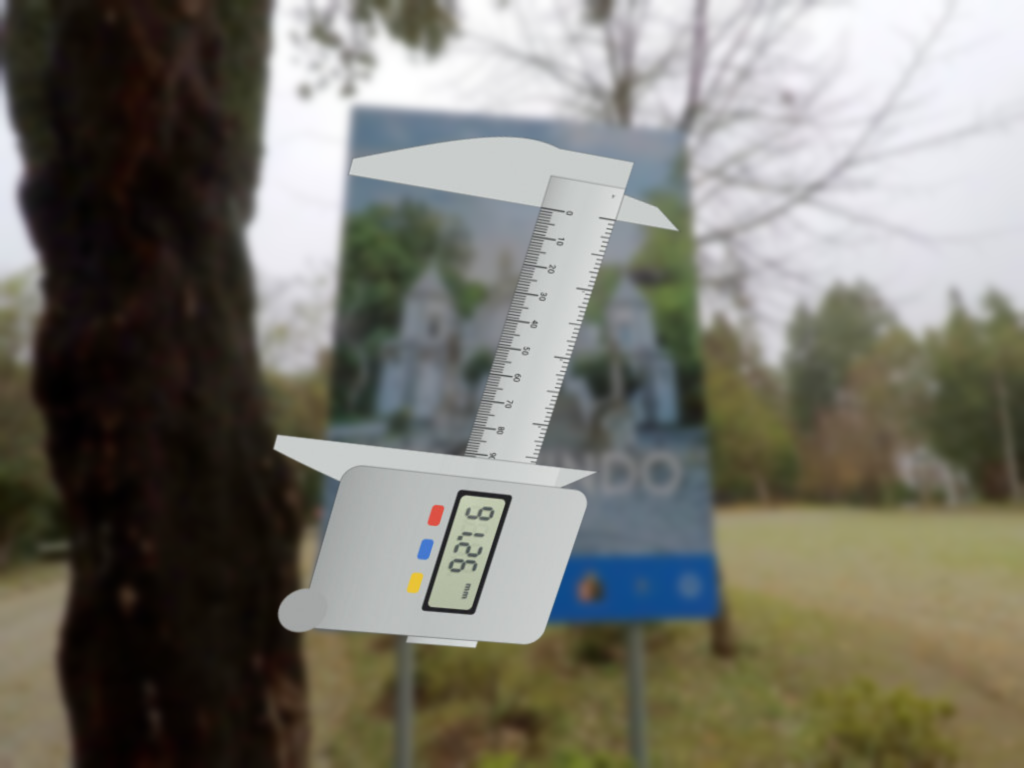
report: 91.26 (mm)
